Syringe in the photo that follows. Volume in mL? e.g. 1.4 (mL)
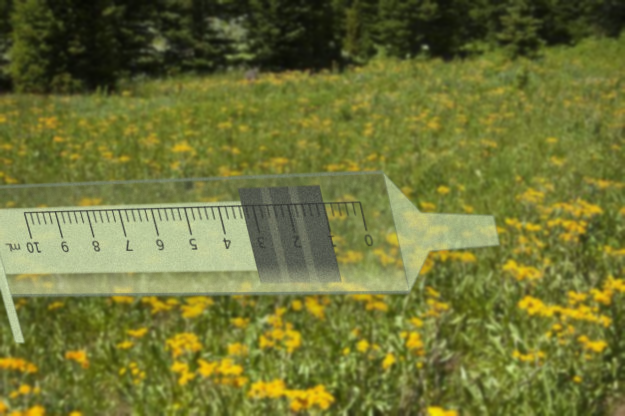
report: 1 (mL)
